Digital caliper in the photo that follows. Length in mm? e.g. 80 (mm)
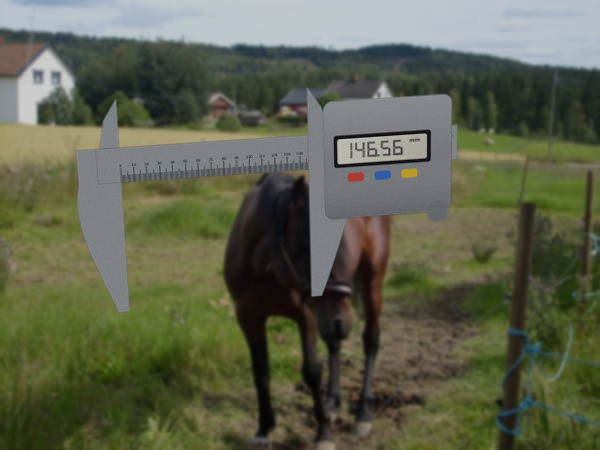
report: 146.56 (mm)
